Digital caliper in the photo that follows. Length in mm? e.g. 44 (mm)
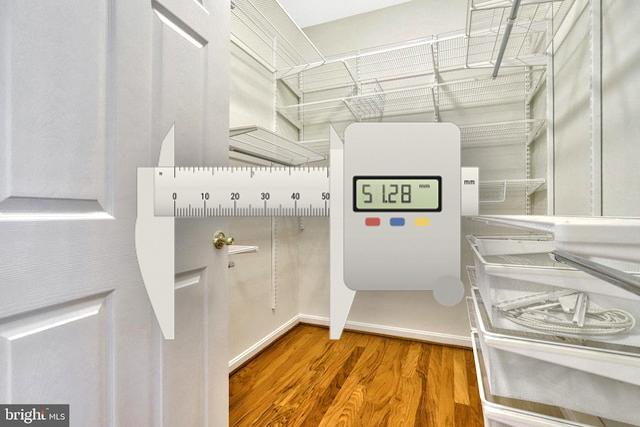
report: 51.28 (mm)
